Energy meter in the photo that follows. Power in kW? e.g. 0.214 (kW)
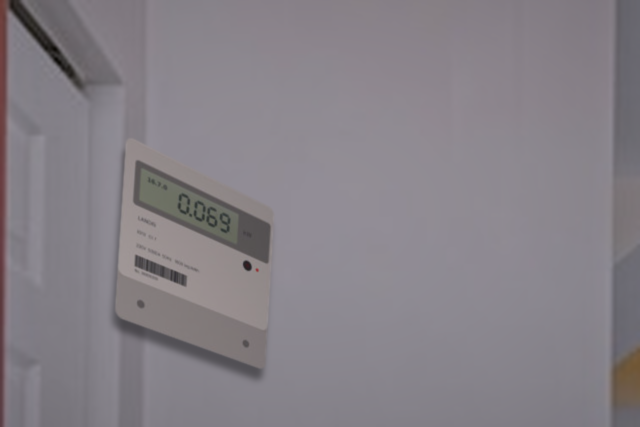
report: 0.069 (kW)
